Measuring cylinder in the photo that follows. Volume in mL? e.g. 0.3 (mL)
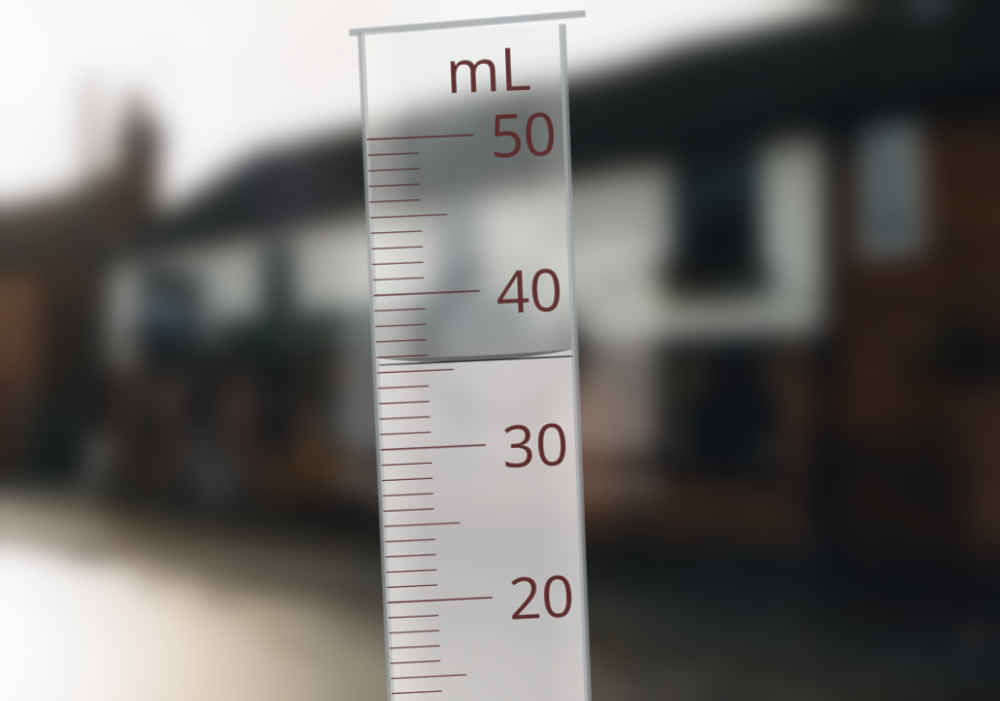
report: 35.5 (mL)
